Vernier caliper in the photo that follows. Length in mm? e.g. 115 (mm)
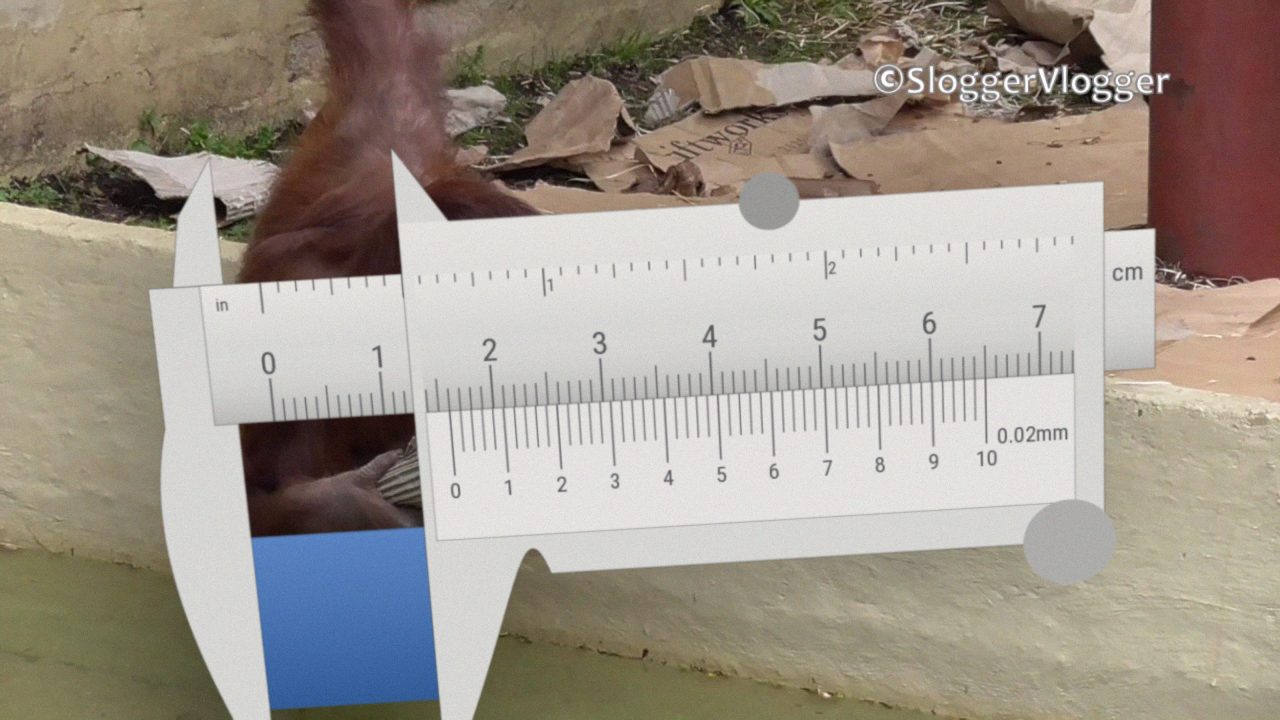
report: 16.0 (mm)
